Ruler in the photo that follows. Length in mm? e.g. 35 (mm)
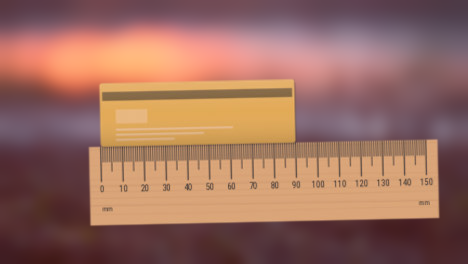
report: 90 (mm)
